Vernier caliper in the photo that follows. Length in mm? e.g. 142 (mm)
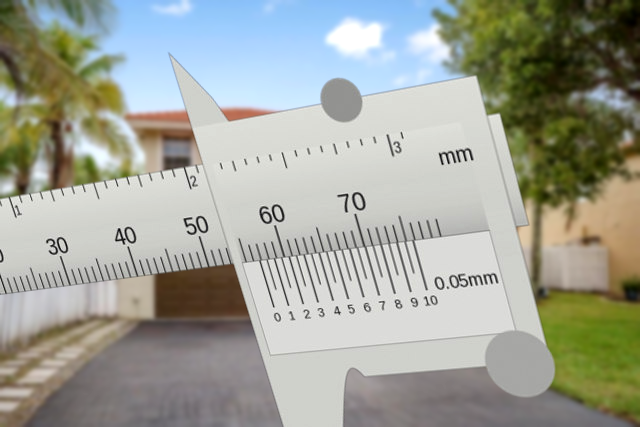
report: 56.8 (mm)
